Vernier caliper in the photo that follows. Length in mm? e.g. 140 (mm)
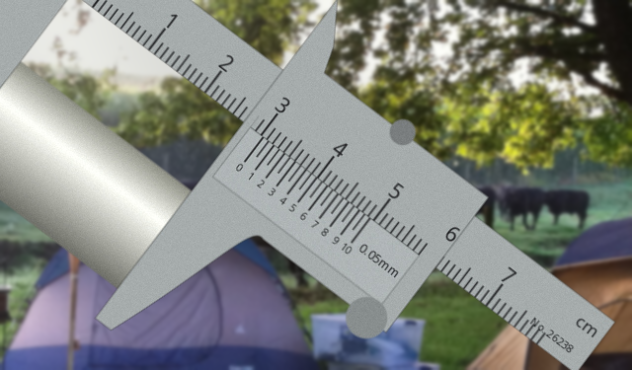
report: 30.4 (mm)
